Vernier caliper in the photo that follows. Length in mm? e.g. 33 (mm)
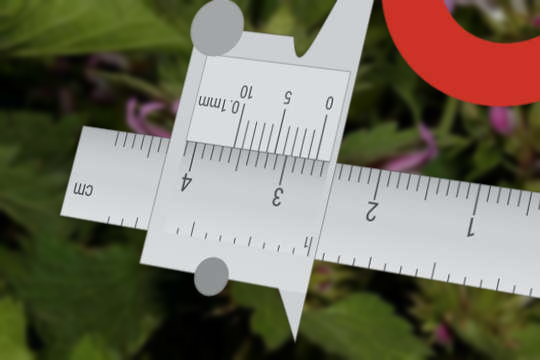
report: 26.8 (mm)
